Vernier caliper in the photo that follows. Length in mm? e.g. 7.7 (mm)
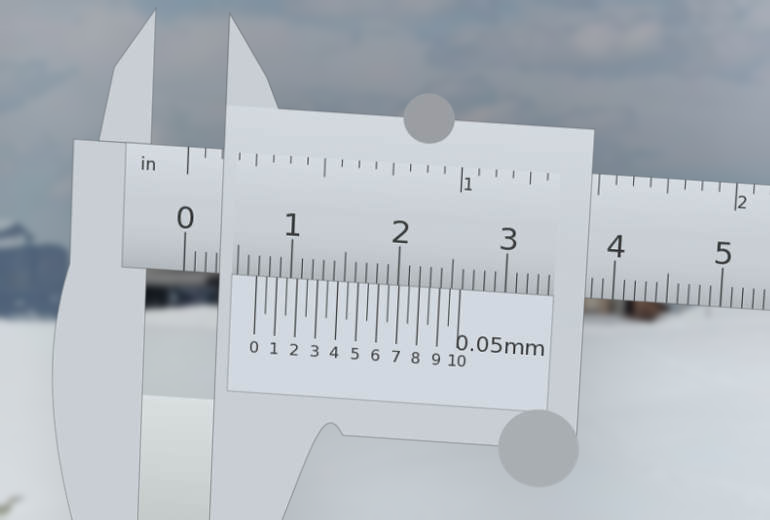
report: 6.8 (mm)
